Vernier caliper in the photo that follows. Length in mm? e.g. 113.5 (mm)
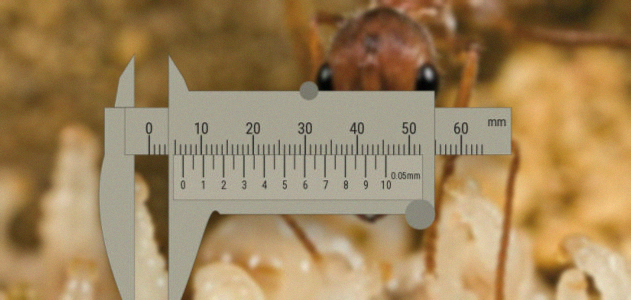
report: 6.5 (mm)
